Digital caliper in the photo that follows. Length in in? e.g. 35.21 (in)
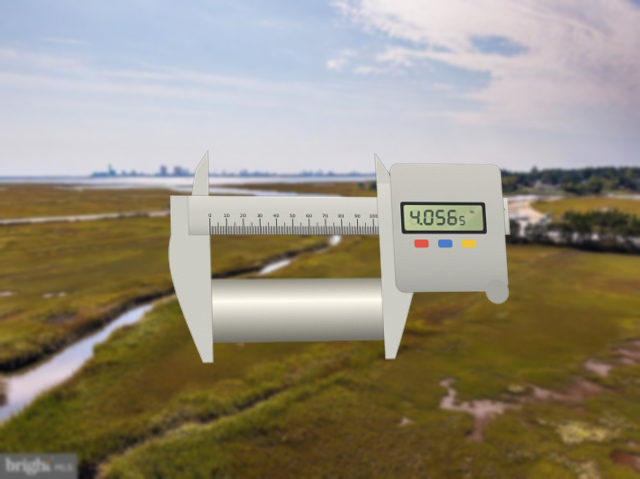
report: 4.0565 (in)
